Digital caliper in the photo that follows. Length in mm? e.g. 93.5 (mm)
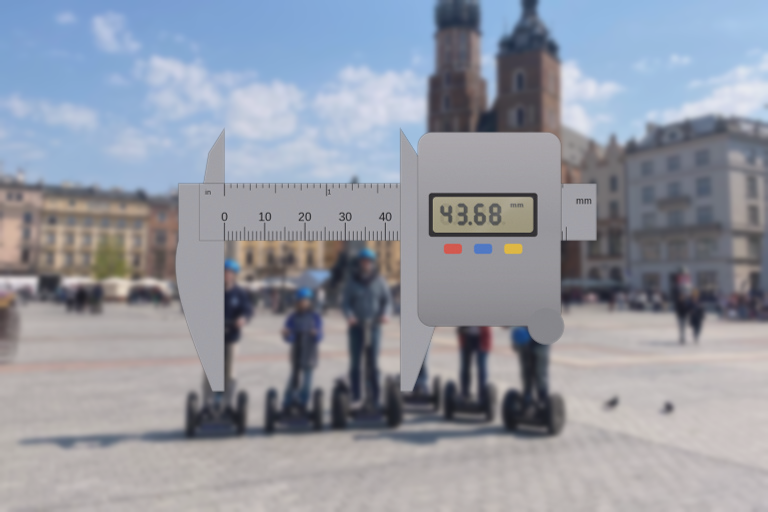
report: 43.68 (mm)
